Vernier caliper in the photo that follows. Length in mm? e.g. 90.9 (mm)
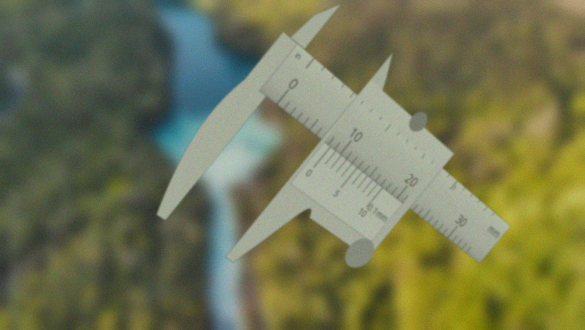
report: 8.4 (mm)
